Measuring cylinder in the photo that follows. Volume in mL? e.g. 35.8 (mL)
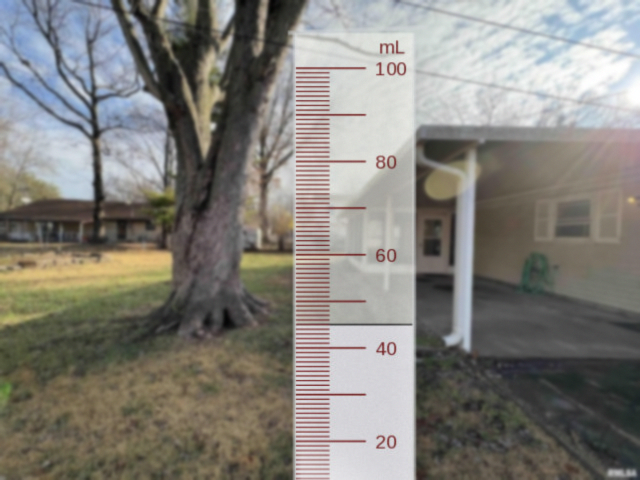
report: 45 (mL)
